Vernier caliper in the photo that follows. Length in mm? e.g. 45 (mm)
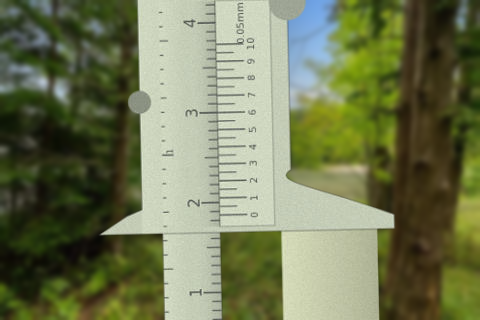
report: 18.6 (mm)
